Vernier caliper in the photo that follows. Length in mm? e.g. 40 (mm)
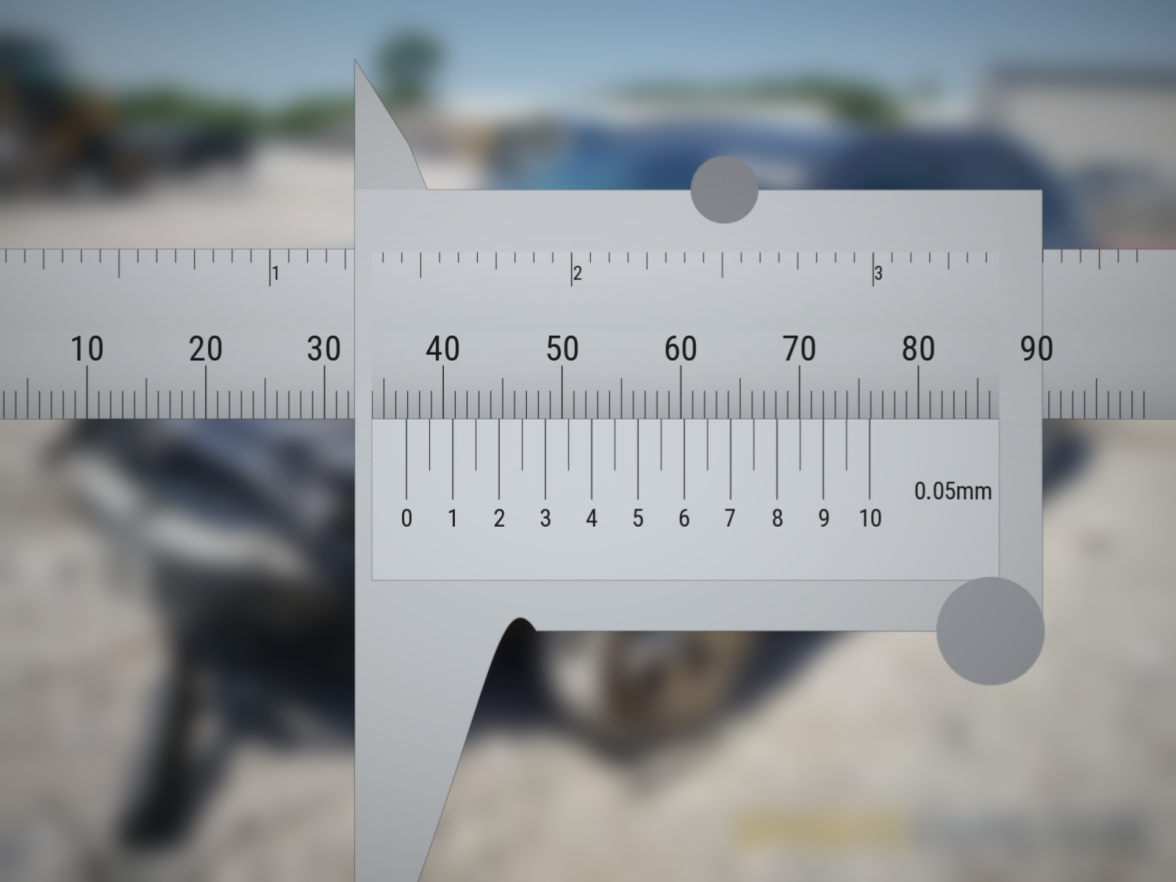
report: 36.9 (mm)
